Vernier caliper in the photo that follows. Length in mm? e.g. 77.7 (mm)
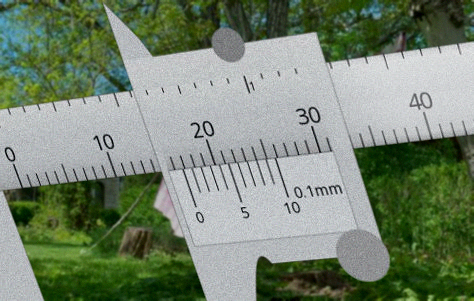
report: 16.8 (mm)
